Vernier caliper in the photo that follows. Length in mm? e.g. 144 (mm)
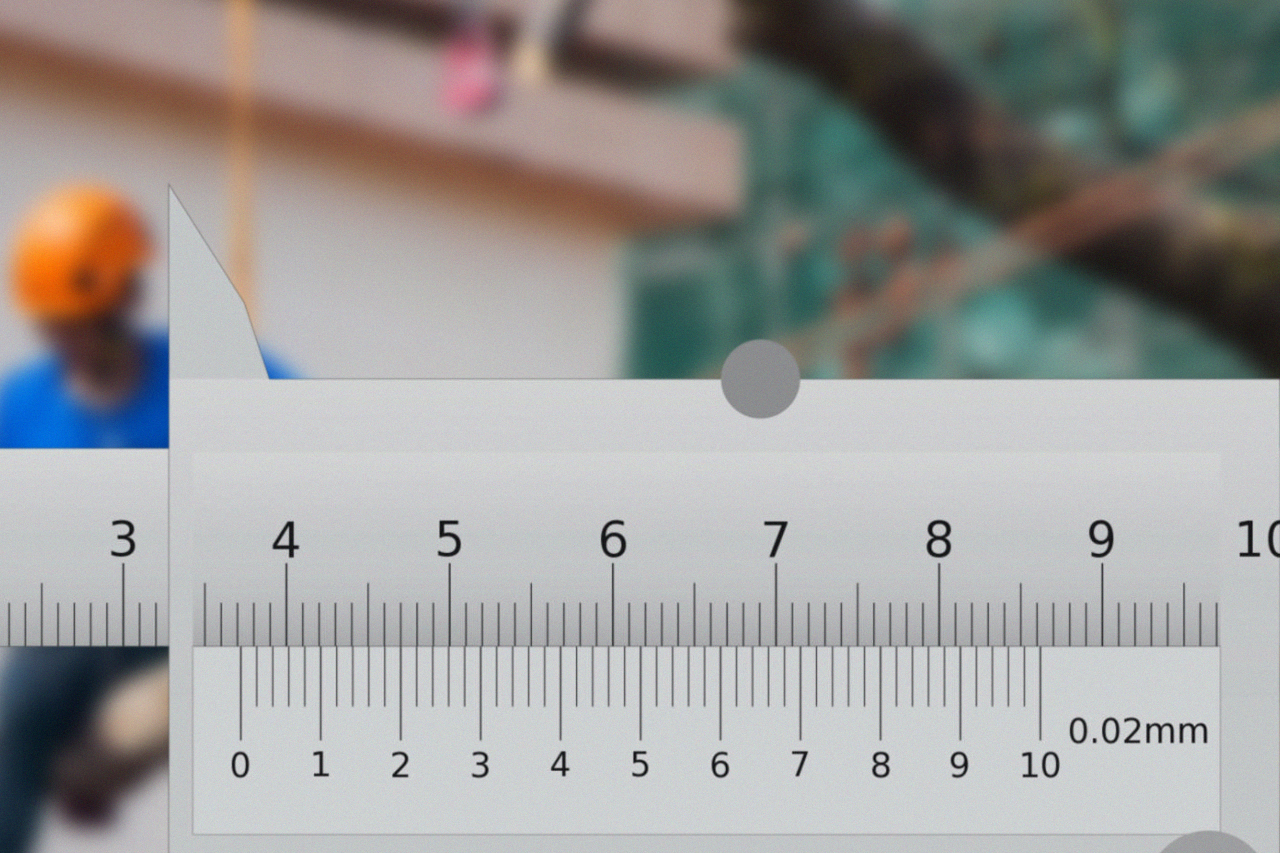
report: 37.2 (mm)
